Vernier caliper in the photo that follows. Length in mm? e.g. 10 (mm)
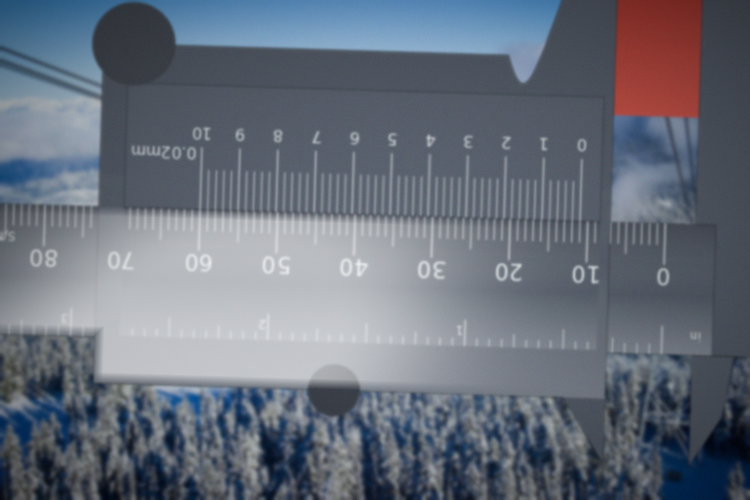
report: 11.0 (mm)
